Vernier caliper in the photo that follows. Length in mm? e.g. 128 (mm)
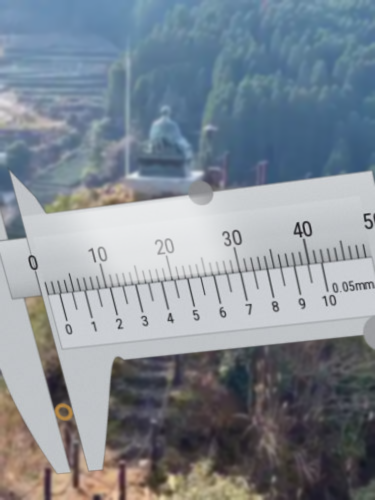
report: 2.8 (mm)
